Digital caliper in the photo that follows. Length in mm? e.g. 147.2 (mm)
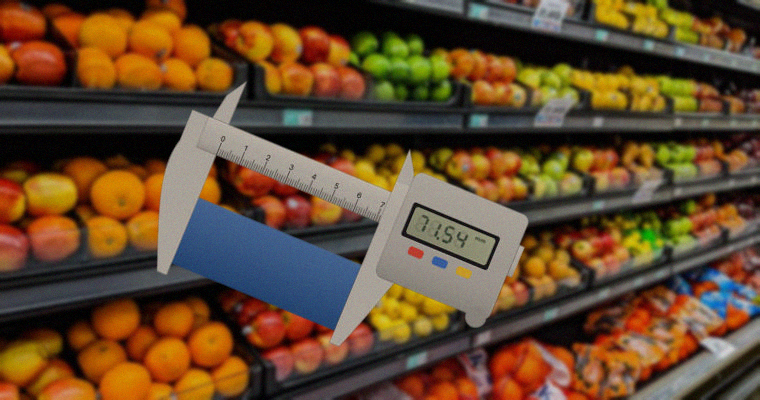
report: 71.54 (mm)
